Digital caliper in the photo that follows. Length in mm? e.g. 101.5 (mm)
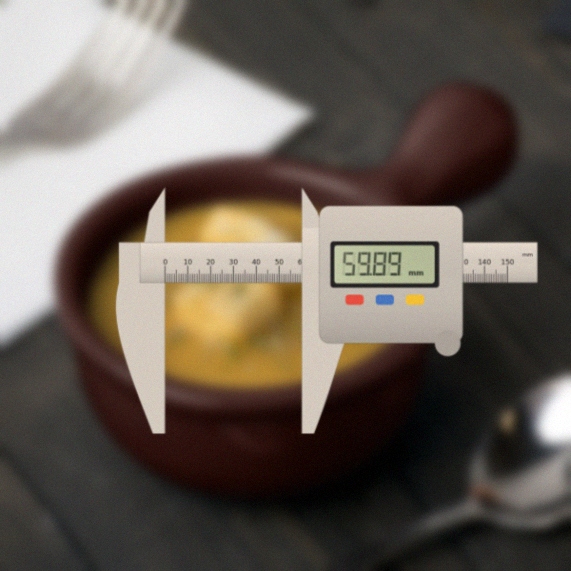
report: 59.89 (mm)
